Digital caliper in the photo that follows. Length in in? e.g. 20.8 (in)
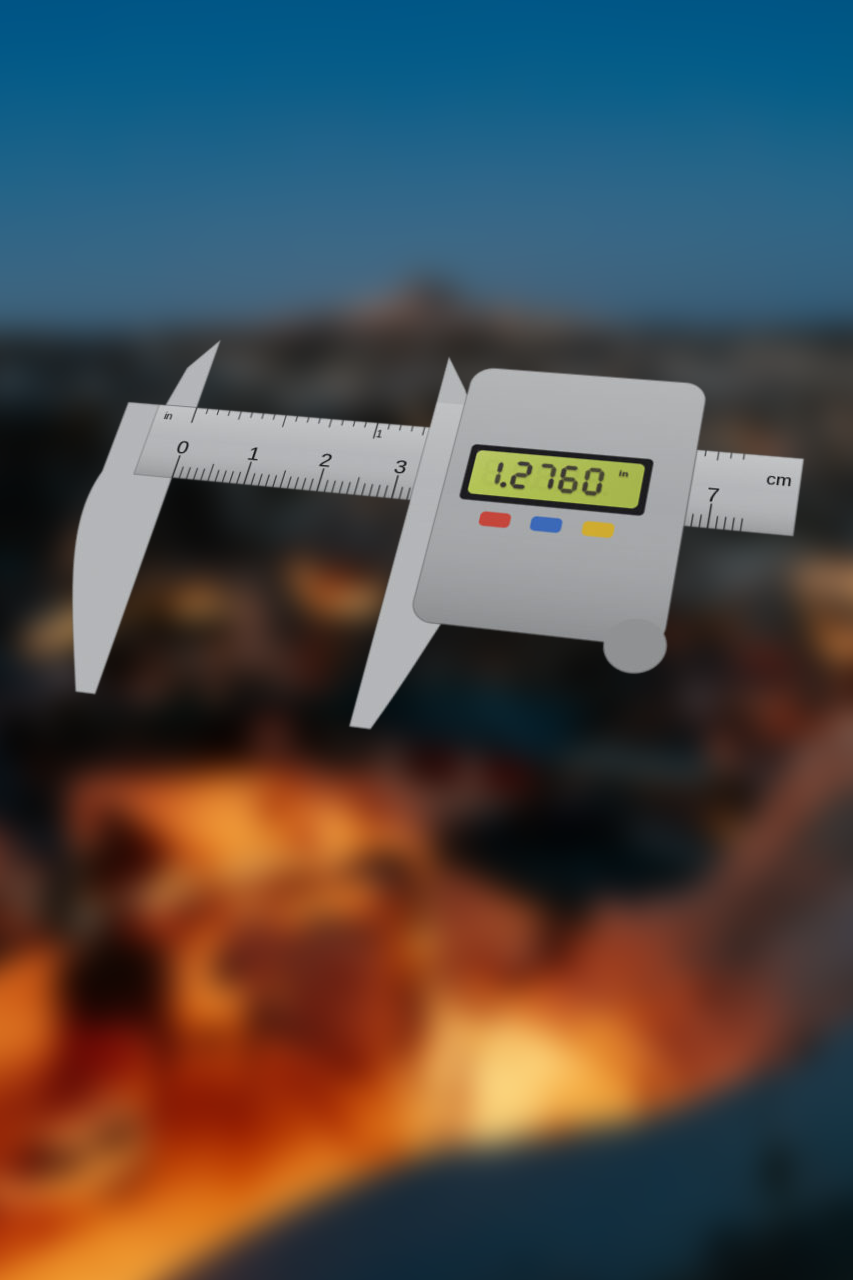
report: 1.2760 (in)
